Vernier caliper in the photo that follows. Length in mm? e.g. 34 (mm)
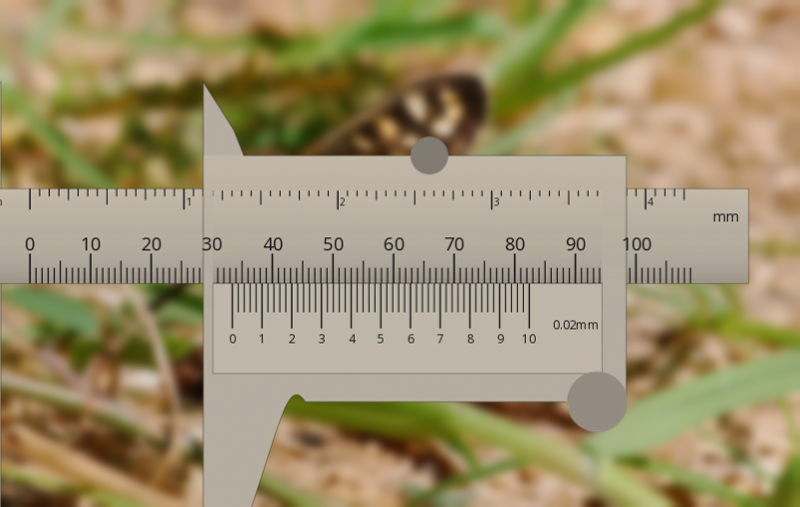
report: 33.4 (mm)
